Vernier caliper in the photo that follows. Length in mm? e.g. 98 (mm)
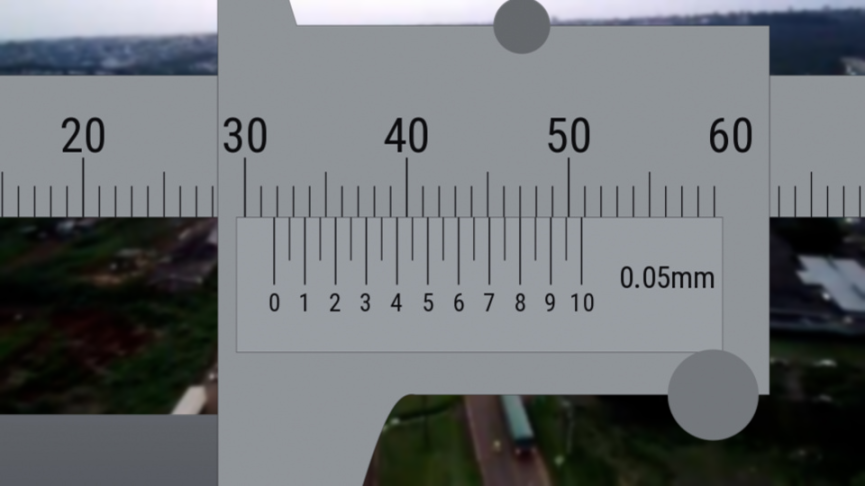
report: 31.8 (mm)
